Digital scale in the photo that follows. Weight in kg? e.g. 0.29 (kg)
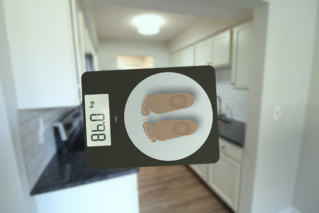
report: 86.0 (kg)
